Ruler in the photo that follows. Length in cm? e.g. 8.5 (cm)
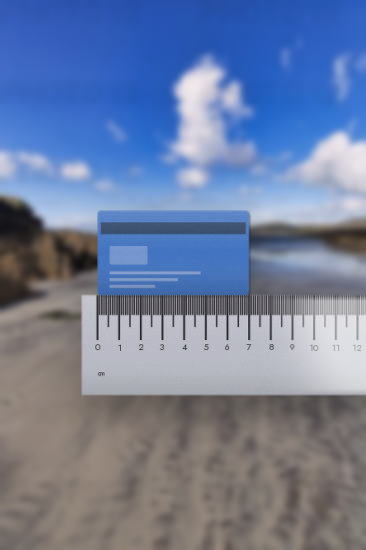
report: 7 (cm)
